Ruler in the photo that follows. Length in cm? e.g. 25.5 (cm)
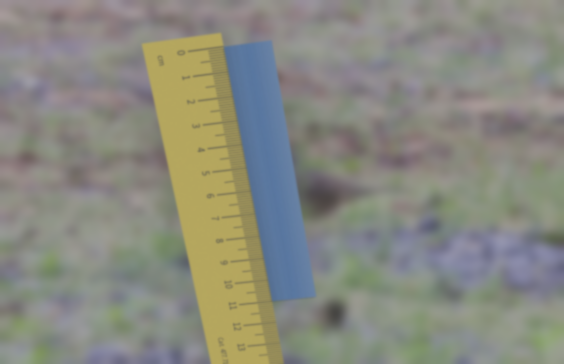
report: 11 (cm)
